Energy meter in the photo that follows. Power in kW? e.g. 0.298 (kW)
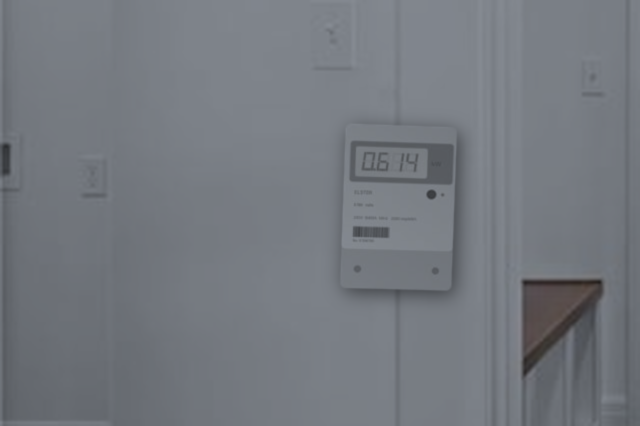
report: 0.614 (kW)
